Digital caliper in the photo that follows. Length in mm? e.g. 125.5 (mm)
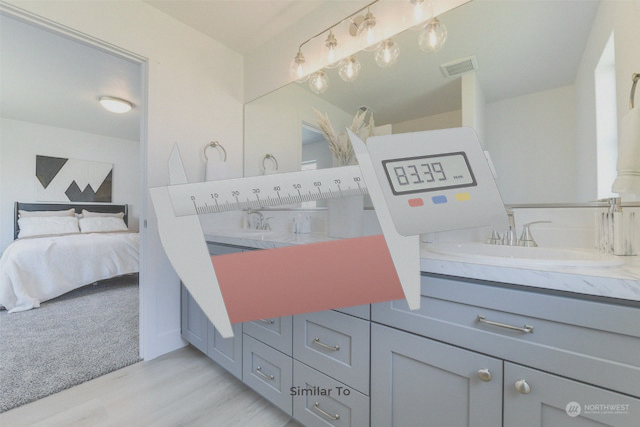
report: 83.39 (mm)
